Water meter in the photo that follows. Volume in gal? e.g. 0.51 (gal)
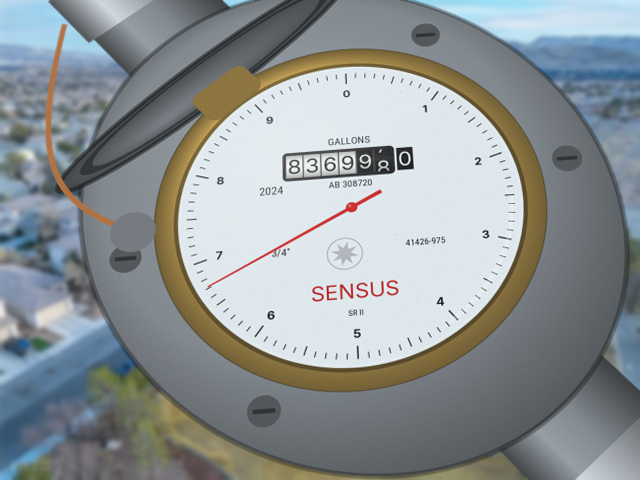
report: 8369976.7 (gal)
